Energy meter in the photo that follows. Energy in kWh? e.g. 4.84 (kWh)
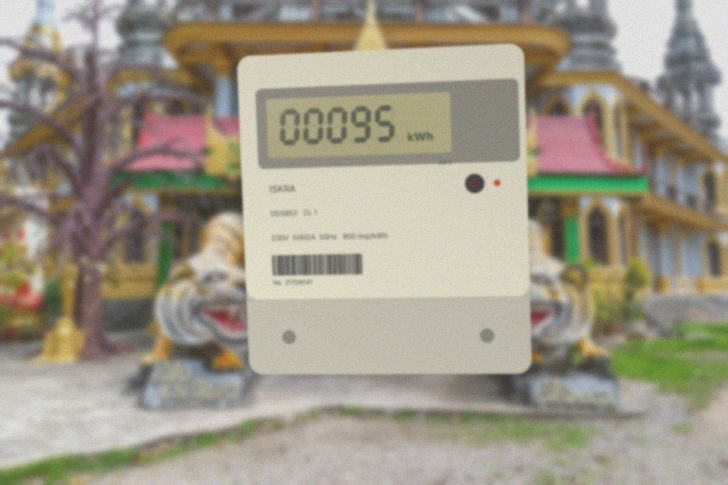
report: 95 (kWh)
